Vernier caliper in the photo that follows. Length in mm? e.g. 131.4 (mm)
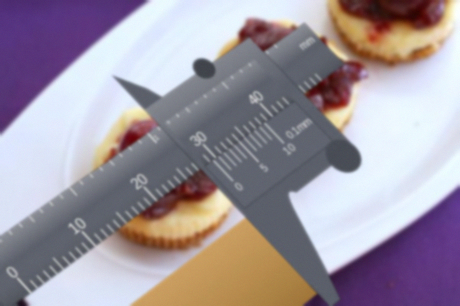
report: 29.5 (mm)
